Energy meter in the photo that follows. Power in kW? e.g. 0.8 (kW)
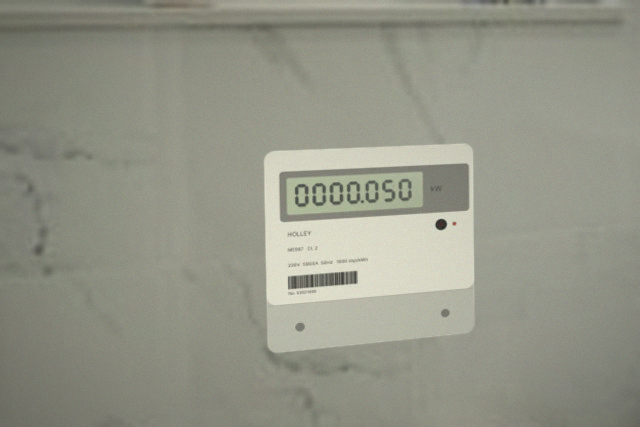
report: 0.050 (kW)
